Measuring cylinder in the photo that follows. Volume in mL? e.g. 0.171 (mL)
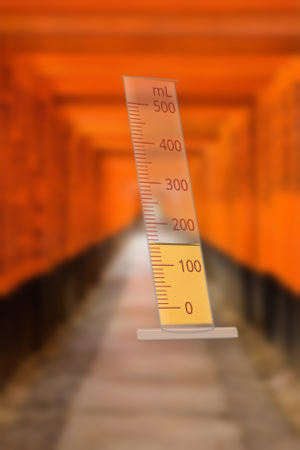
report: 150 (mL)
